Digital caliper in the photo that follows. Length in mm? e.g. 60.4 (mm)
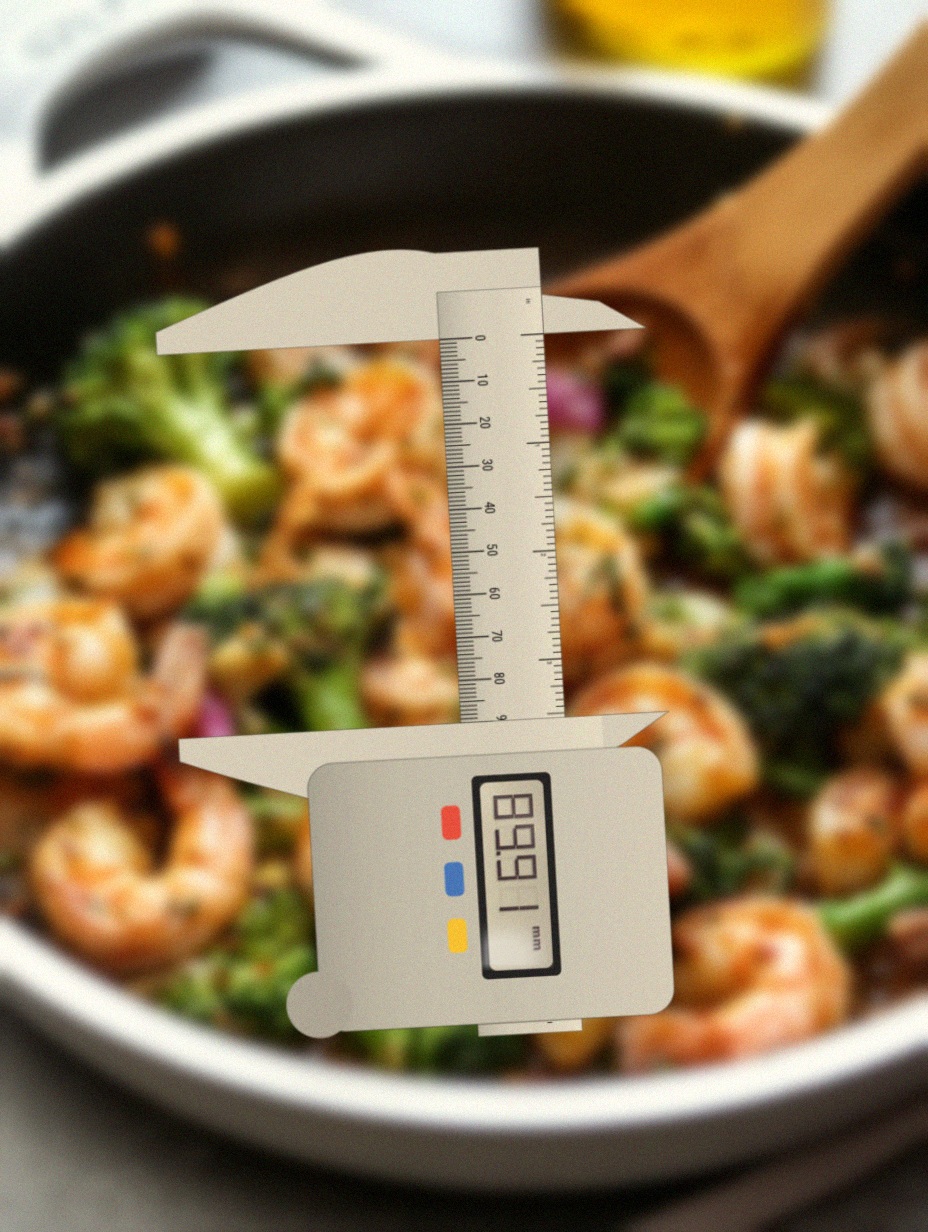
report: 89.91 (mm)
